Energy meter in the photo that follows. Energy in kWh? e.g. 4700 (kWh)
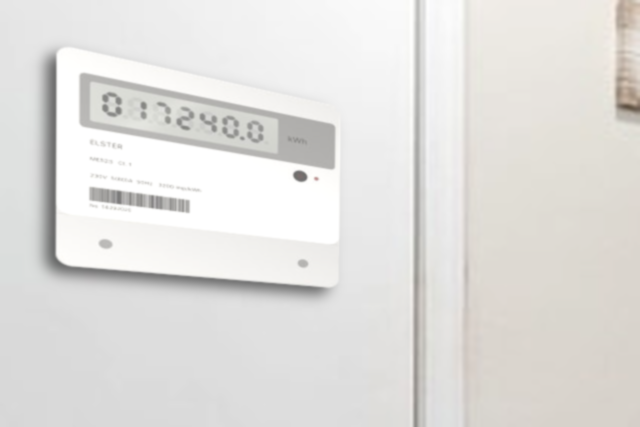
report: 17240.0 (kWh)
